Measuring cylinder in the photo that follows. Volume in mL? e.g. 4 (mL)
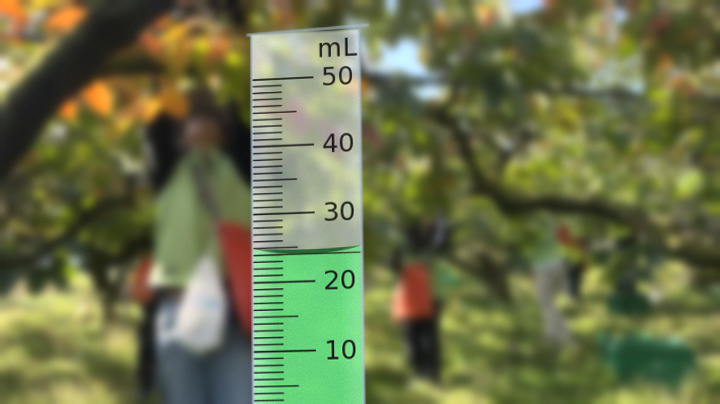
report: 24 (mL)
